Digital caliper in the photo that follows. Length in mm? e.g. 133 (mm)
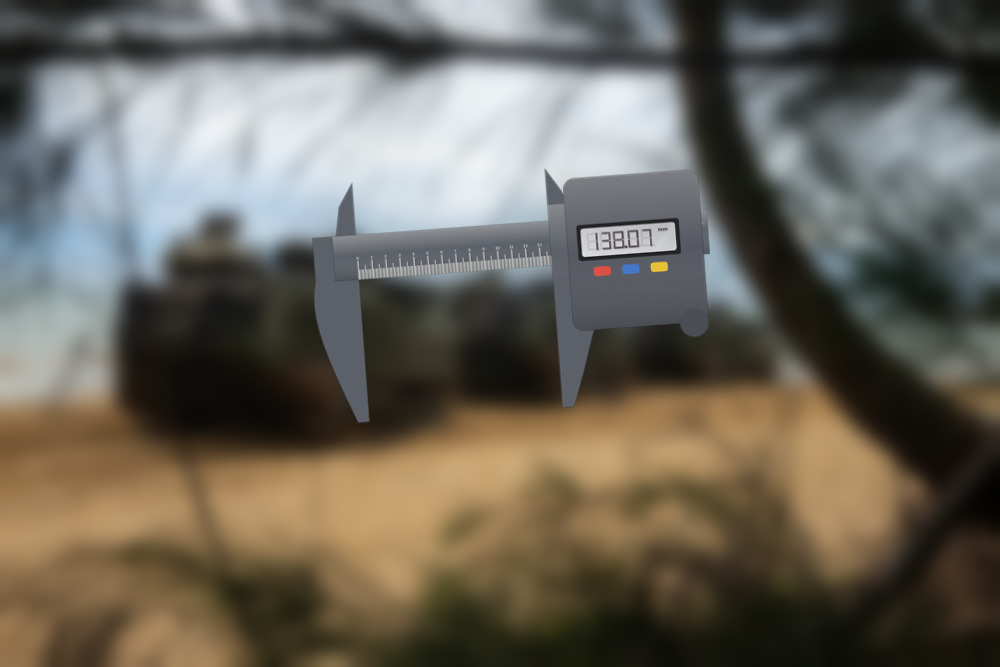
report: 138.07 (mm)
